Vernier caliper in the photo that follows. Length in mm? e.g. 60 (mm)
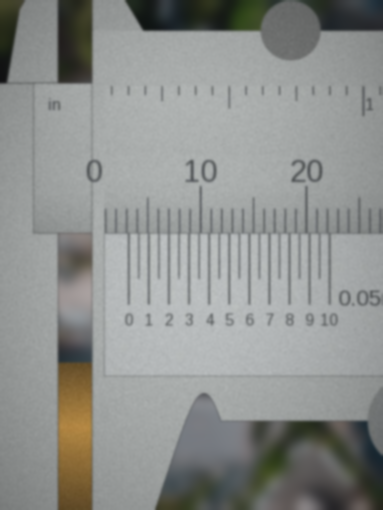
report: 3.2 (mm)
